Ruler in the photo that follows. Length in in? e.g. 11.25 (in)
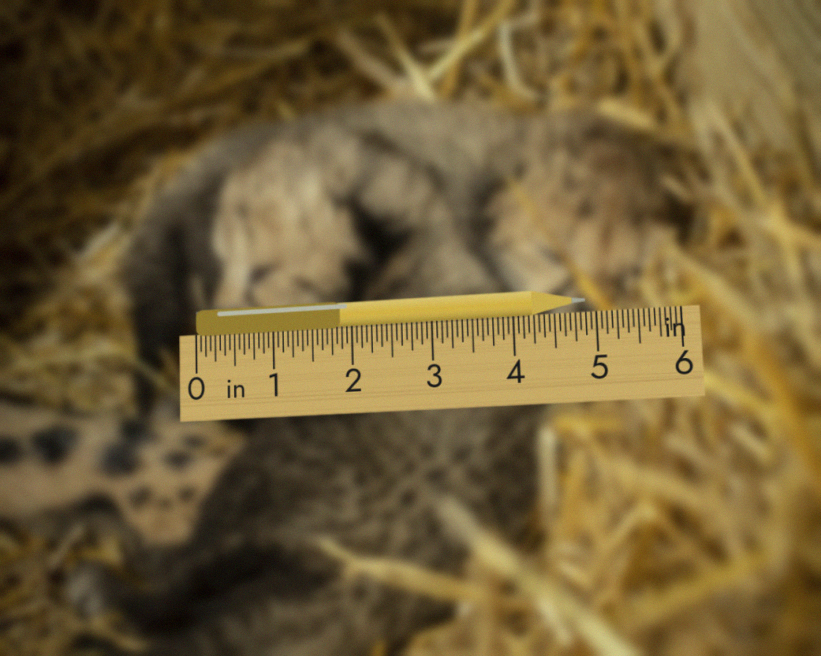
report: 4.875 (in)
